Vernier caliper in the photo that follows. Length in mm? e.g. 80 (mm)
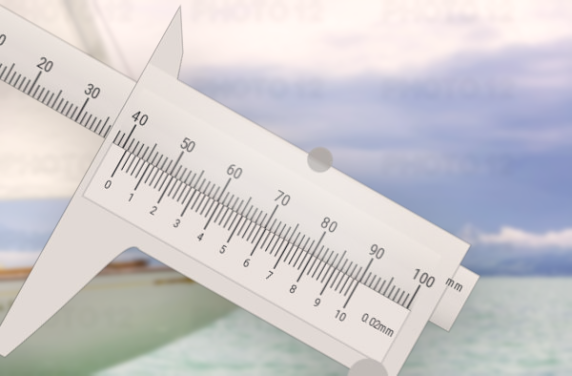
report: 40.8 (mm)
